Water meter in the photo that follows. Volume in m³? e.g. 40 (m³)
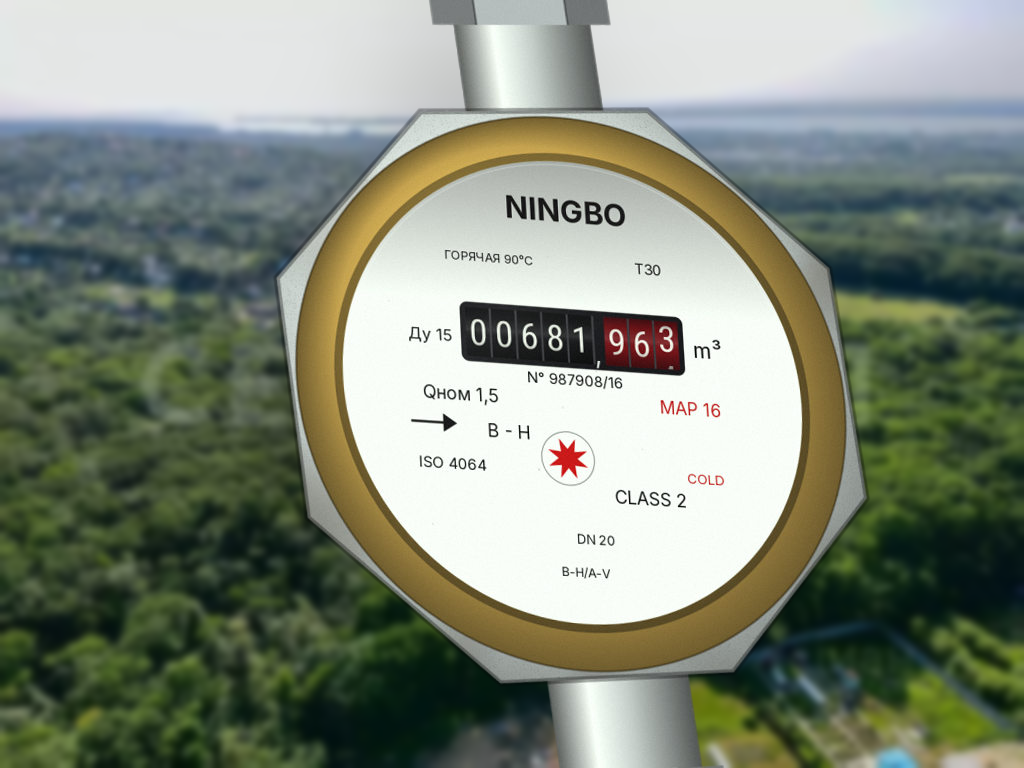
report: 681.963 (m³)
